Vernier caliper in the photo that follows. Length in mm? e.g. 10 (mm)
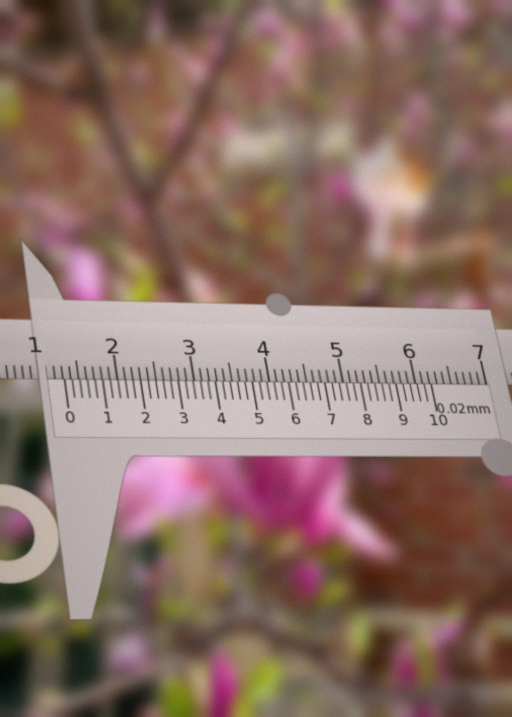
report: 13.2 (mm)
